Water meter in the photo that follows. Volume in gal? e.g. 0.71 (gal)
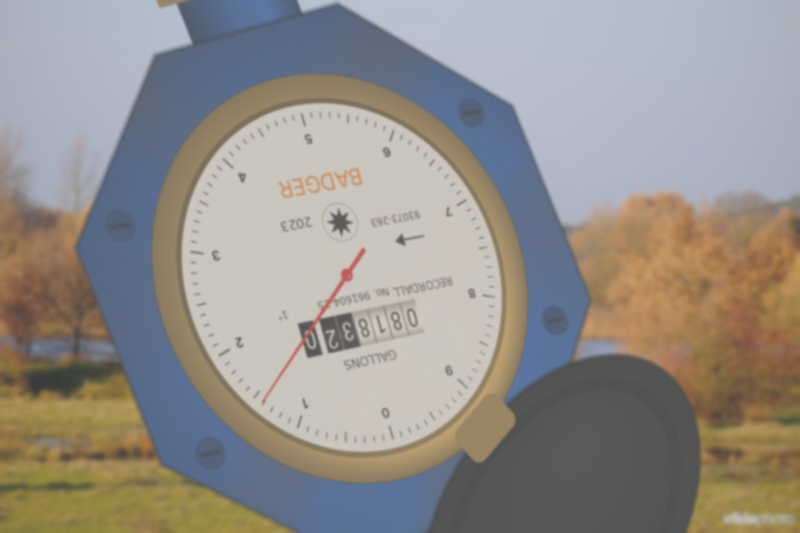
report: 818321.4 (gal)
